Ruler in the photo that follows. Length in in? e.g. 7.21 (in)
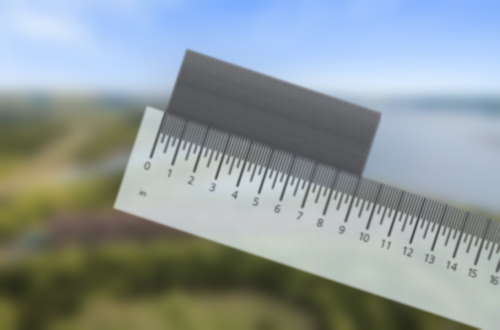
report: 9 (in)
